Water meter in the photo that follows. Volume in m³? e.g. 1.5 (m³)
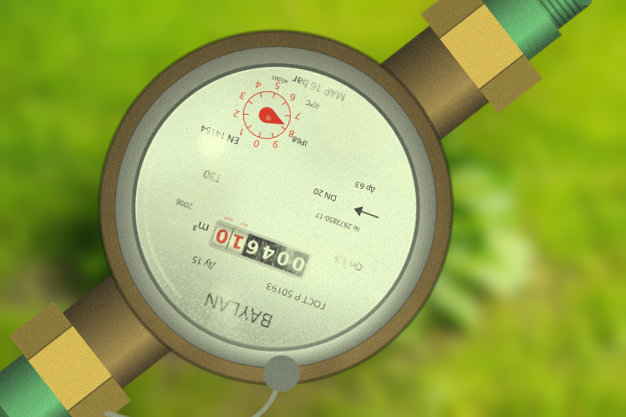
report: 46.107 (m³)
